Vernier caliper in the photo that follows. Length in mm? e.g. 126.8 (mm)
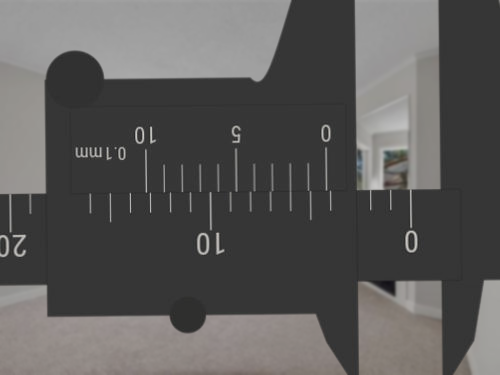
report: 4.2 (mm)
